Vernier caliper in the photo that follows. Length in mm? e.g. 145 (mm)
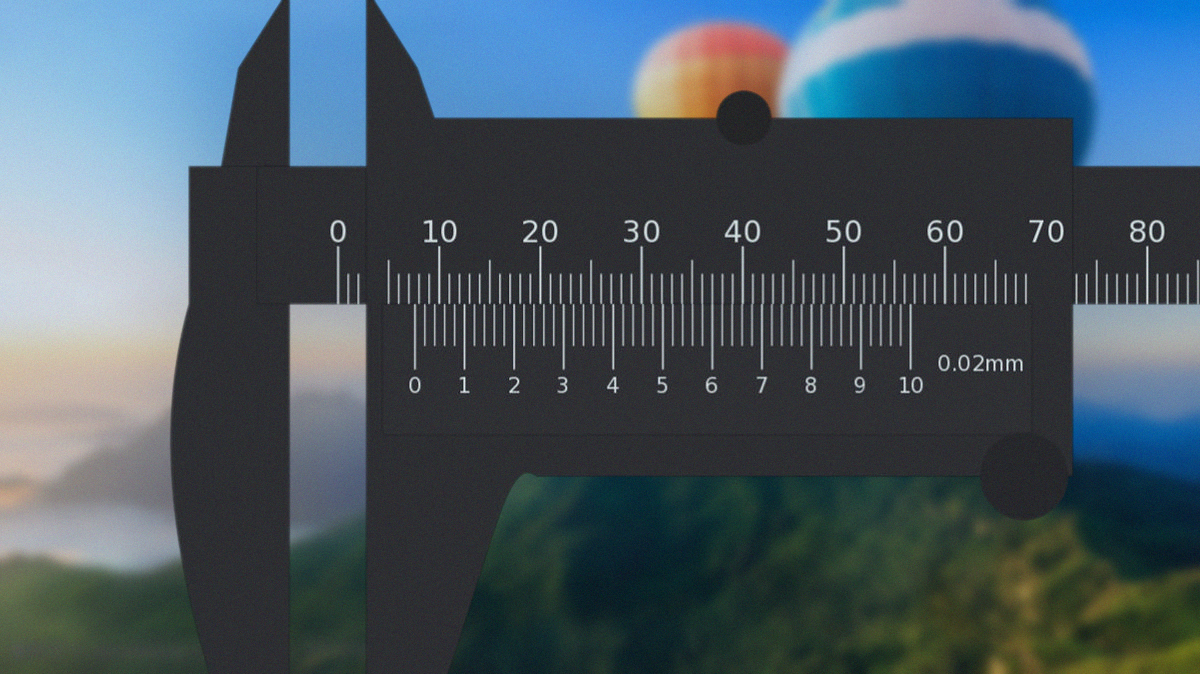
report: 7.6 (mm)
